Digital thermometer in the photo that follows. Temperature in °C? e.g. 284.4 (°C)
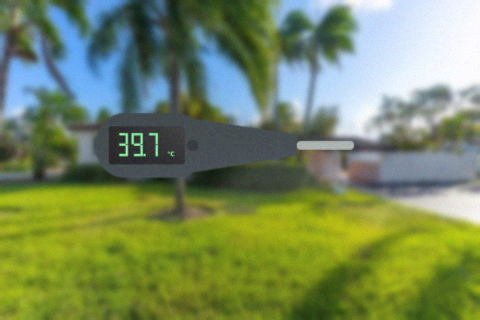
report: 39.7 (°C)
